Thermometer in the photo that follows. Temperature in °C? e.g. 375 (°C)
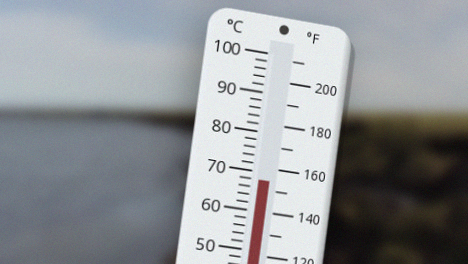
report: 68 (°C)
